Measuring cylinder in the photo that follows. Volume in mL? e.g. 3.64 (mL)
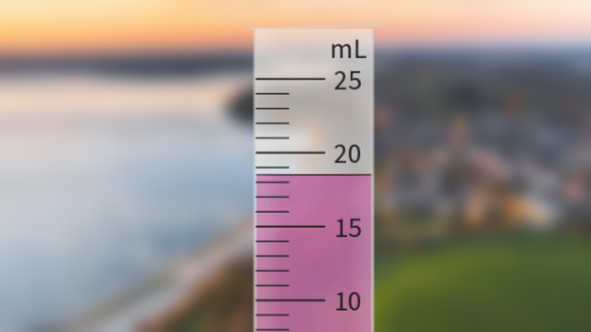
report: 18.5 (mL)
